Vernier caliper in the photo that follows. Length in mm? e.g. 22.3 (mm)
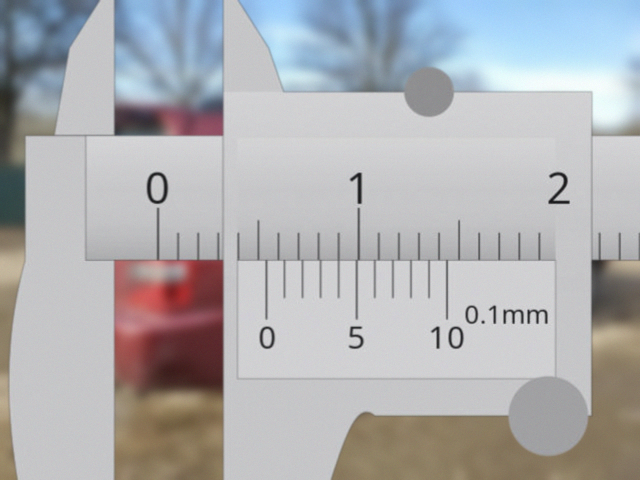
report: 5.4 (mm)
